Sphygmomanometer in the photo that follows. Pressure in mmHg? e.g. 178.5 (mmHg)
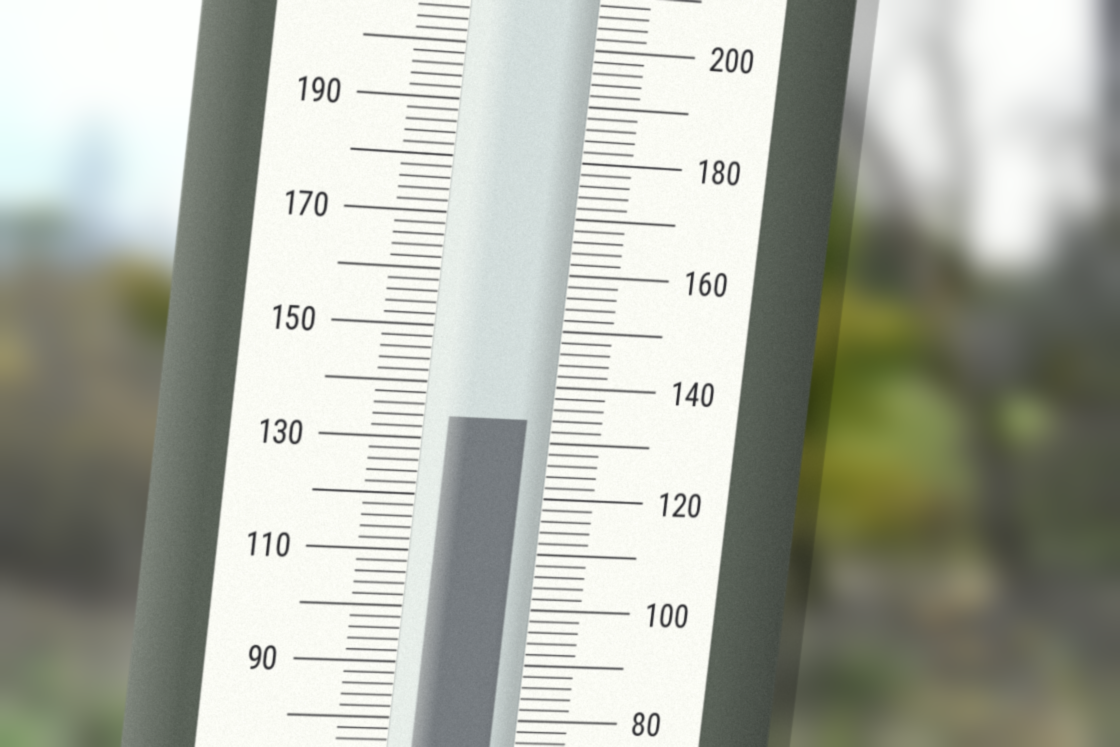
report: 134 (mmHg)
